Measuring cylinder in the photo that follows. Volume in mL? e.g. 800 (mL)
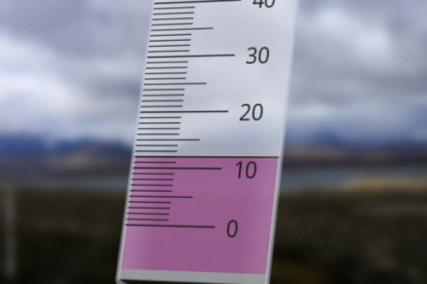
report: 12 (mL)
